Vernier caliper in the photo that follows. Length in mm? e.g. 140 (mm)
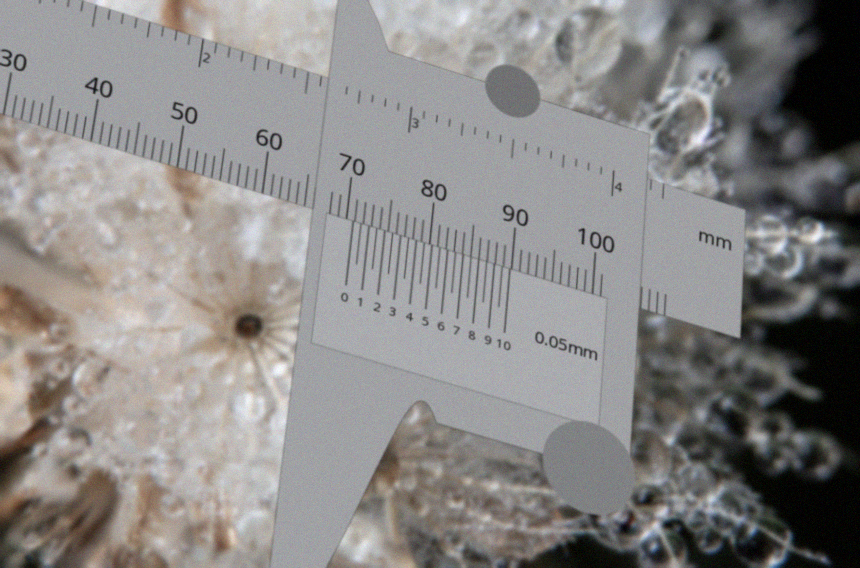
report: 70.8 (mm)
